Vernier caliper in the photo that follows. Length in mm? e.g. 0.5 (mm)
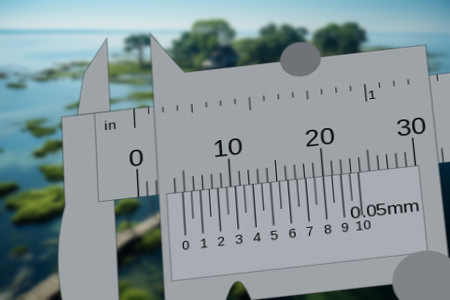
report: 4.8 (mm)
